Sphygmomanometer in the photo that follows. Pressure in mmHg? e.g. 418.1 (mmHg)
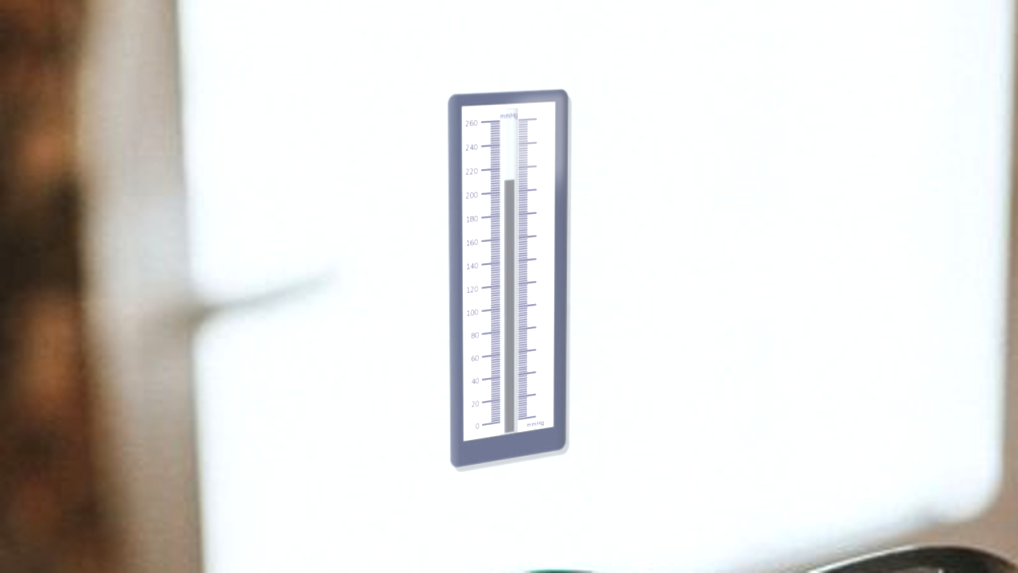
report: 210 (mmHg)
